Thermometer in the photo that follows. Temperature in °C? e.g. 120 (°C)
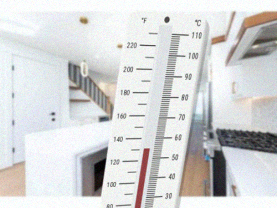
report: 55 (°C)
